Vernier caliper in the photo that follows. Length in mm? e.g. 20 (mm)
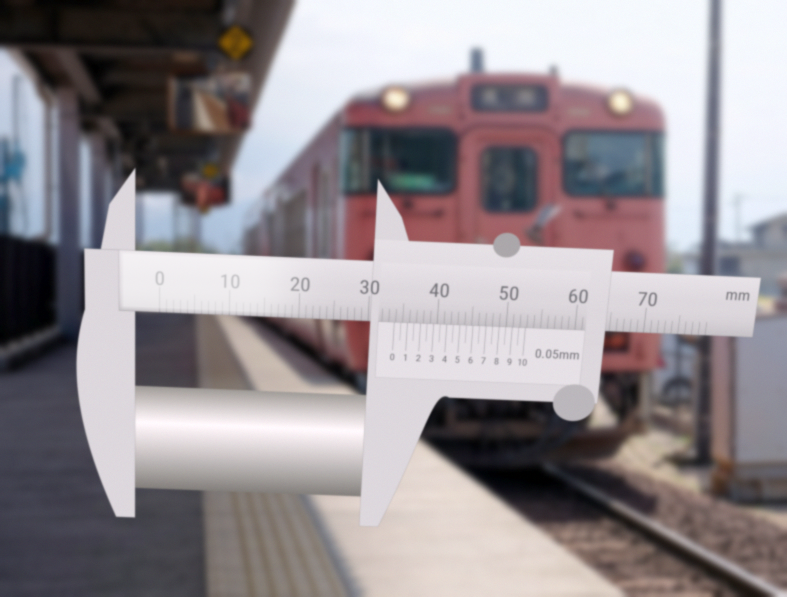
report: 33.8 (mm)
